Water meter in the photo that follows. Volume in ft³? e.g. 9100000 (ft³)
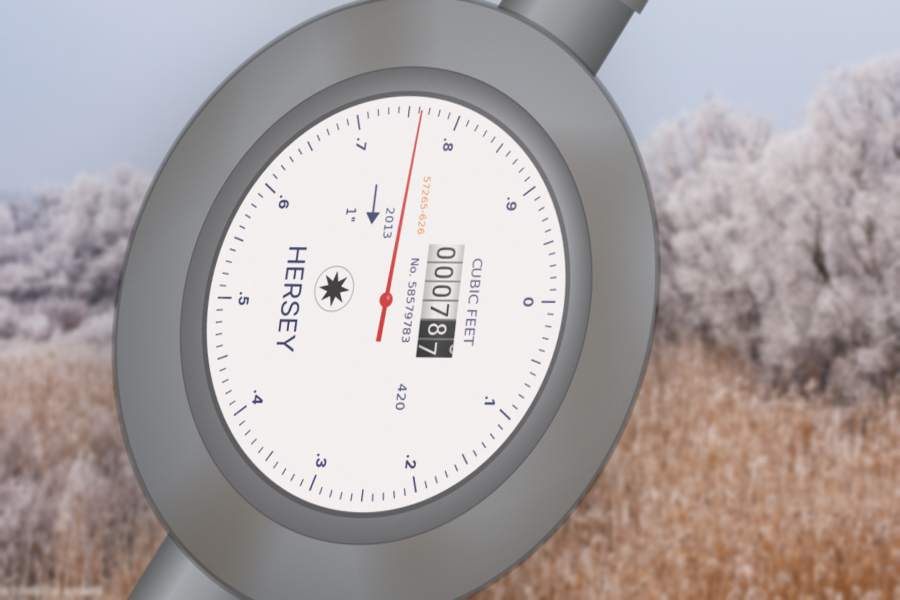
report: 786.76 (ft³)
